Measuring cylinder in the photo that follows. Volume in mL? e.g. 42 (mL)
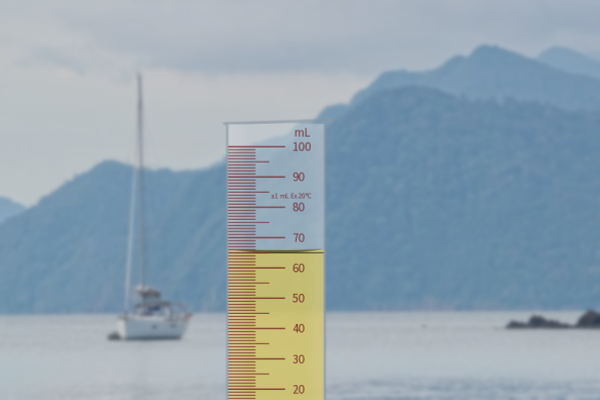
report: 65 (mL)
